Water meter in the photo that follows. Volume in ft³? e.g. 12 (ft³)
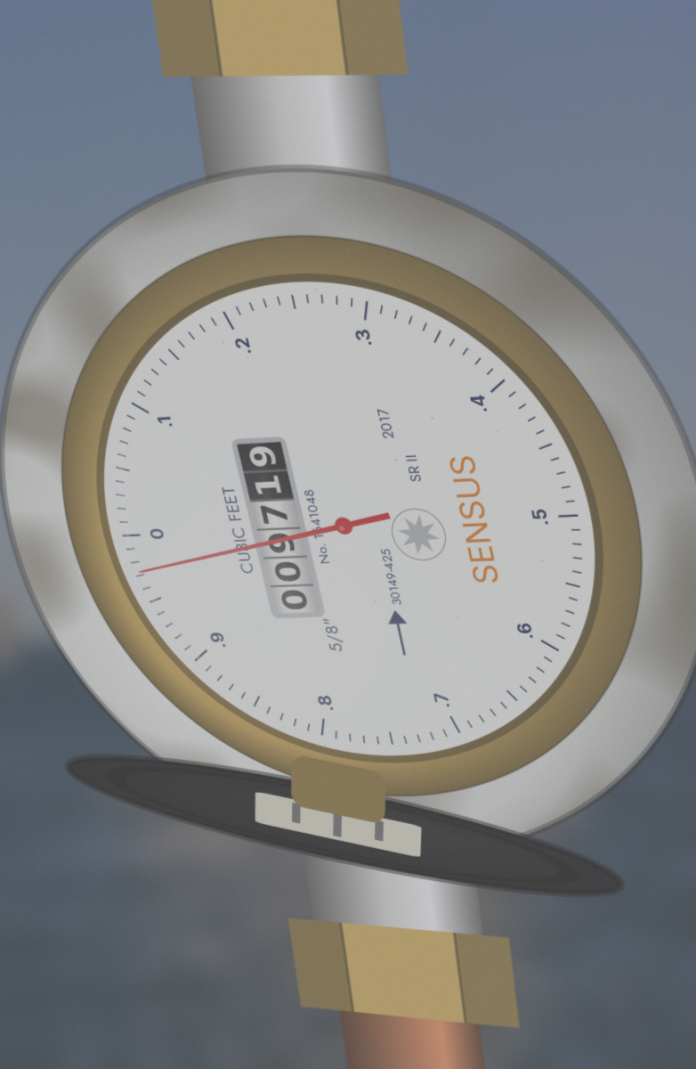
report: 9718.97 (ft³)
